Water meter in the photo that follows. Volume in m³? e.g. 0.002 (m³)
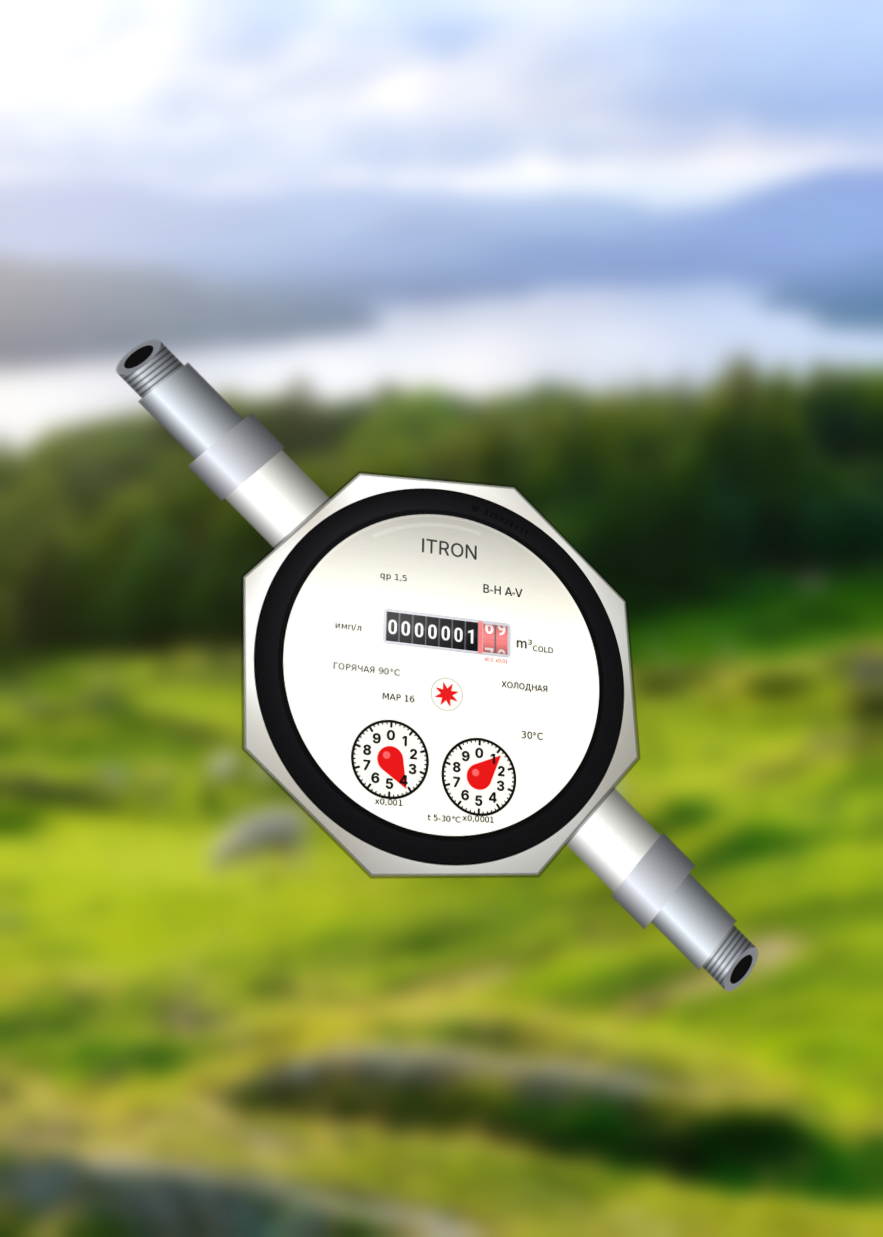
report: 1.6941 (m³)
